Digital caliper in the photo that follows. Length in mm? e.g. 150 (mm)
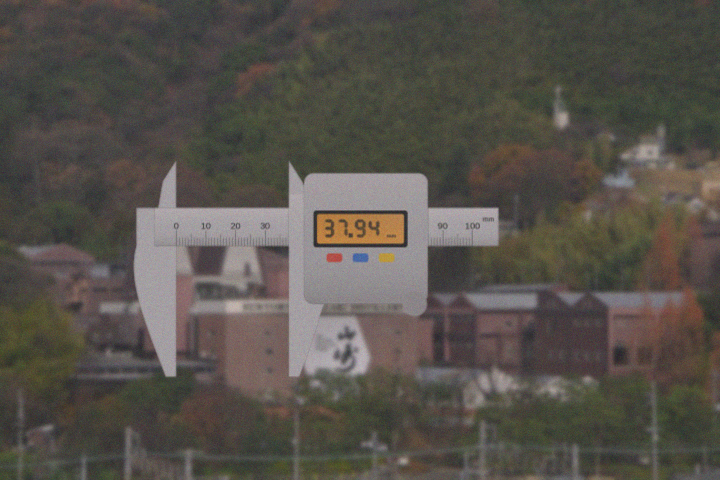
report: 37.94 (mm)
